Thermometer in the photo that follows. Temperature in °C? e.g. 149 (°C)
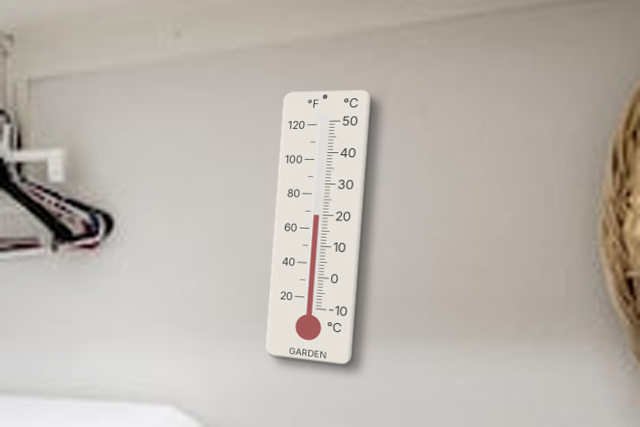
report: 20 (°C)
